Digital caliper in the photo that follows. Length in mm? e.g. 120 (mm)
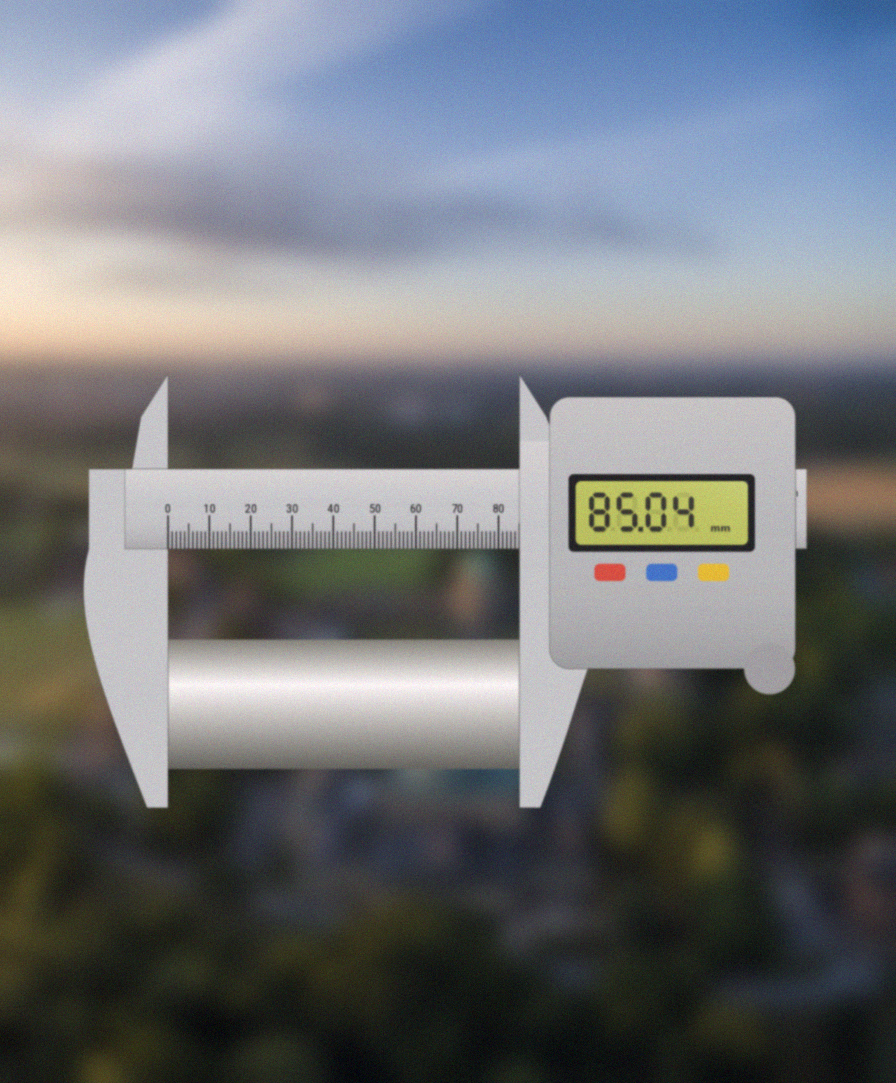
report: 85.04 (mm)
